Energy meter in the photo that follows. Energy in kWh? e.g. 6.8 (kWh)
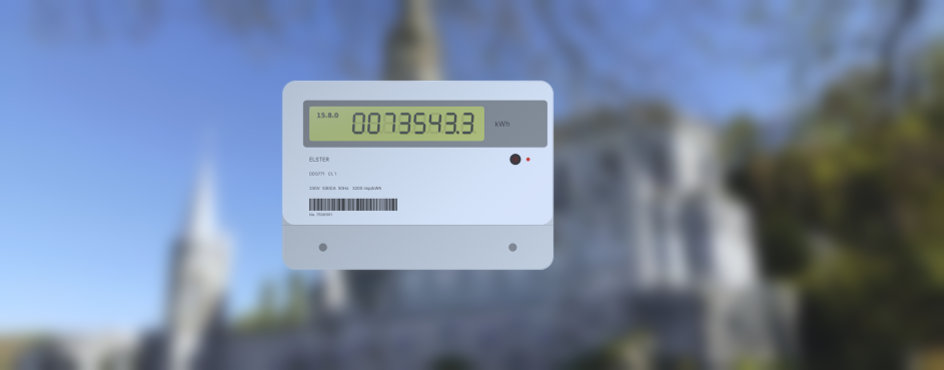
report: 73543.3 (kWh)
